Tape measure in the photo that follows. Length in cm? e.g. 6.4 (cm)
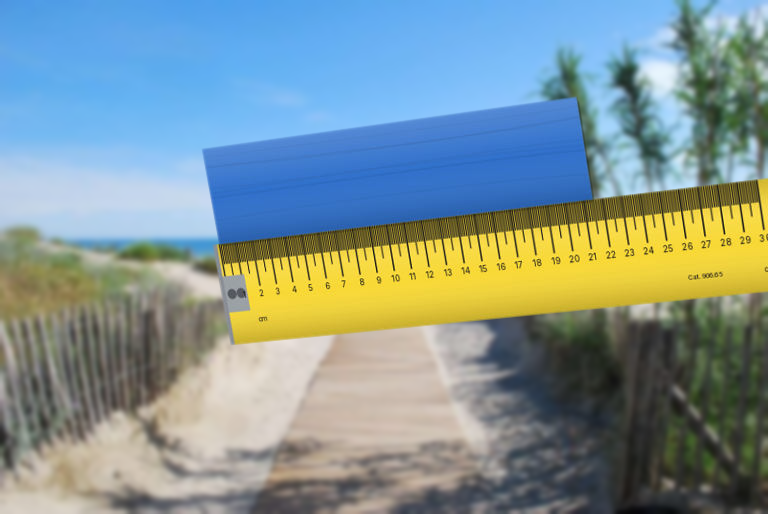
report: 21.5 (cm)
